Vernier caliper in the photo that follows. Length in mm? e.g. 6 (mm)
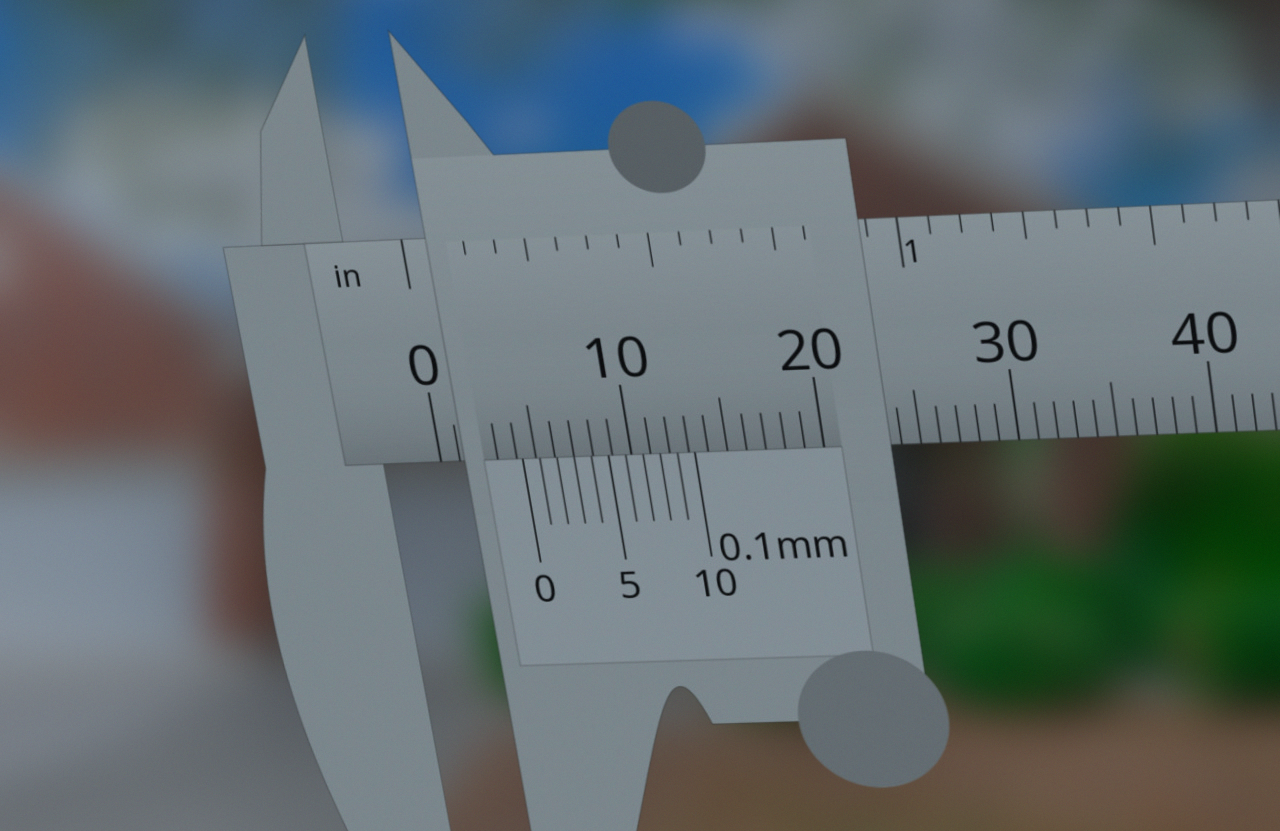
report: 4.3 (mm)
